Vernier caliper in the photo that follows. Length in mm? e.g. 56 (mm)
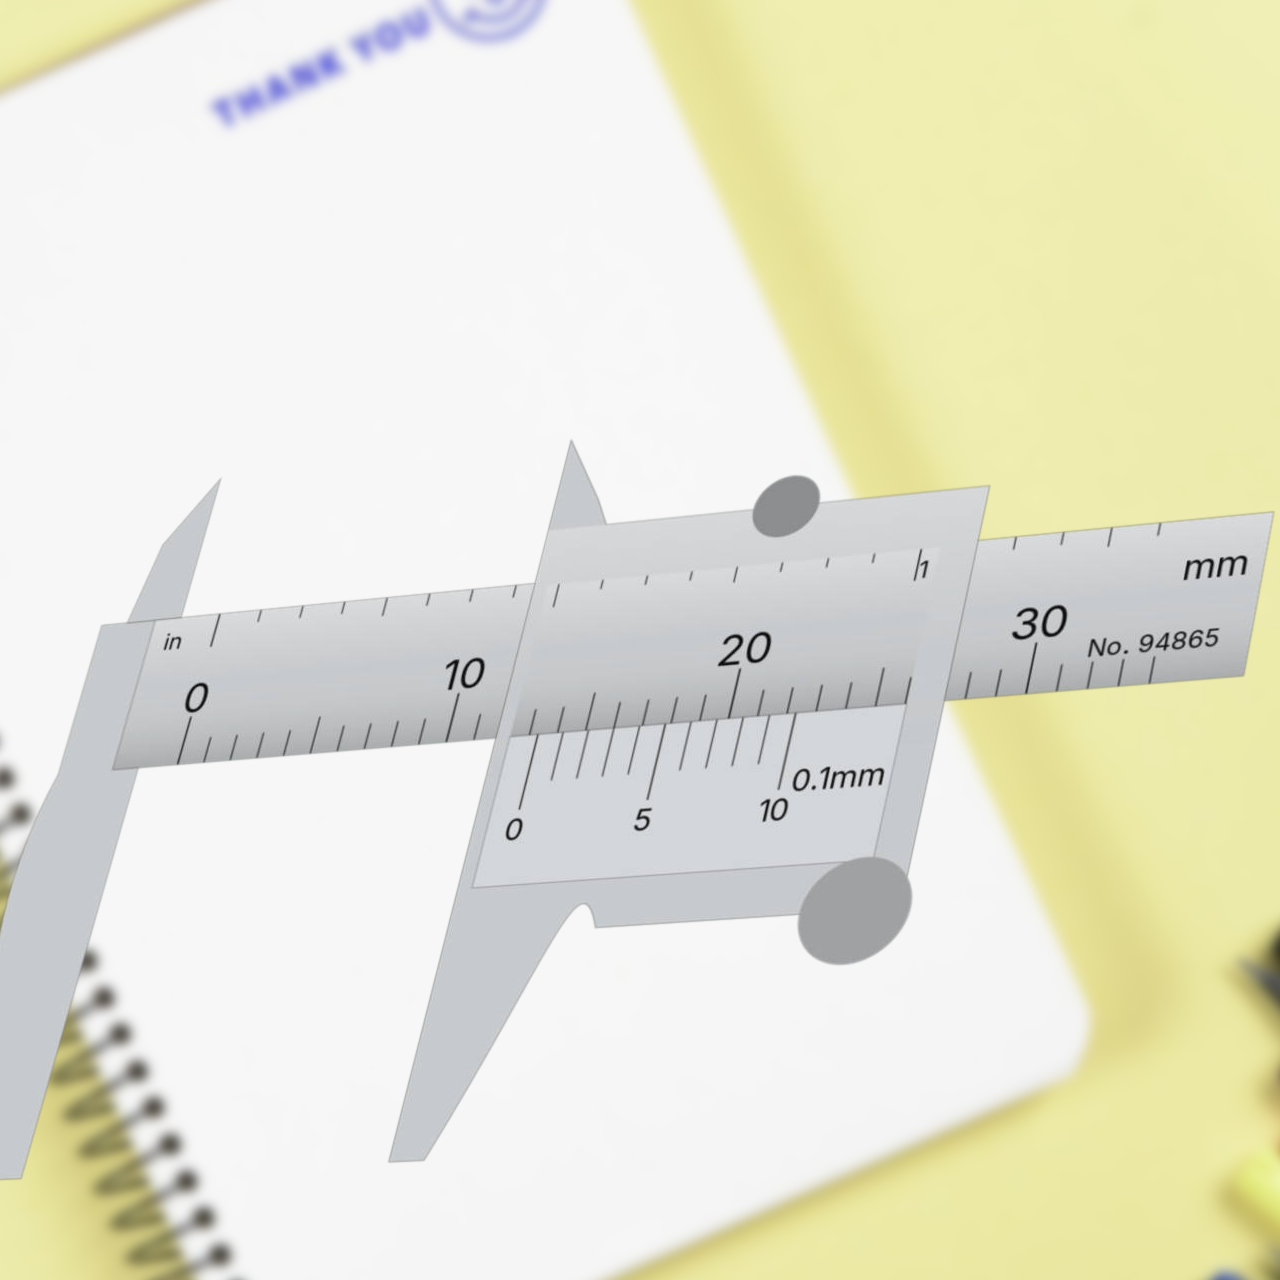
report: 13.3 (mm)
